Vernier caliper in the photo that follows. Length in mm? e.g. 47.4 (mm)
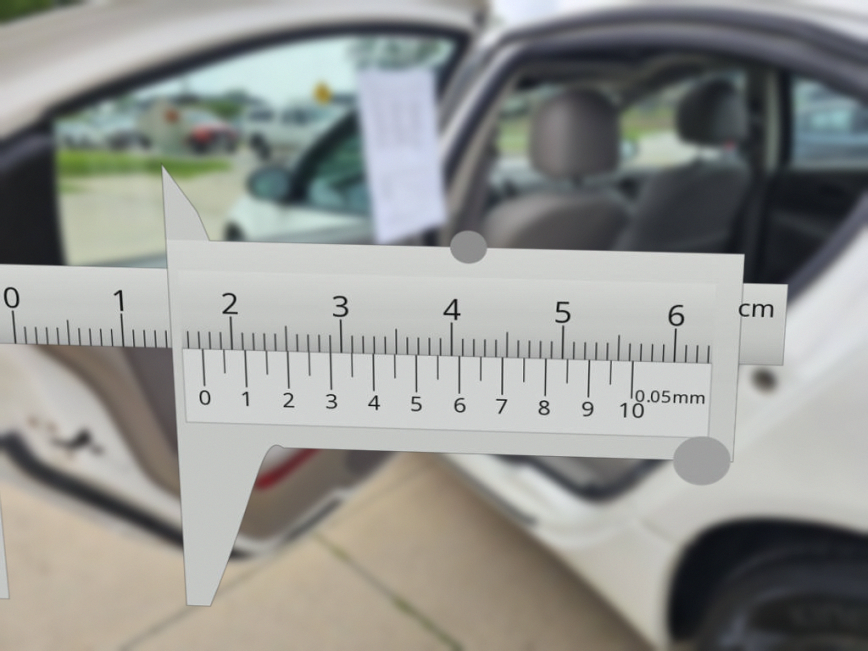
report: 17.3 (mm)
